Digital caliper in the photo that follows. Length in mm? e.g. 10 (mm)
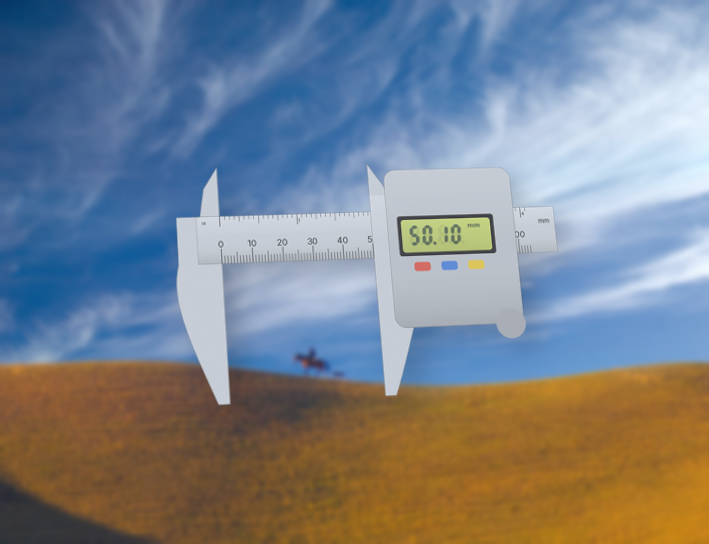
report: 50.10 (mm)
